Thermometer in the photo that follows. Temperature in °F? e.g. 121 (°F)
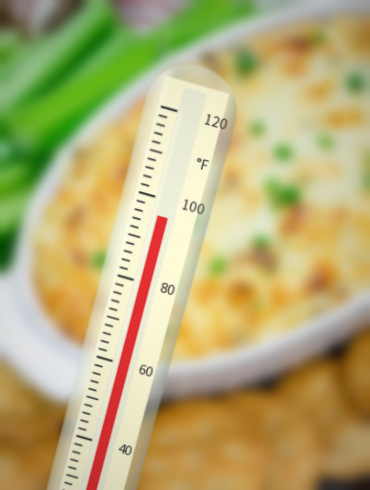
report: 96 (°F)
